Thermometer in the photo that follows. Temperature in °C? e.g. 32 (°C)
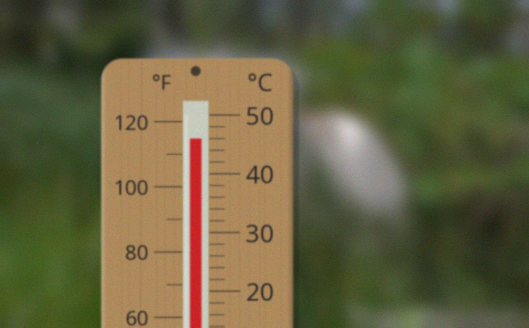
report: 46 (°C)
